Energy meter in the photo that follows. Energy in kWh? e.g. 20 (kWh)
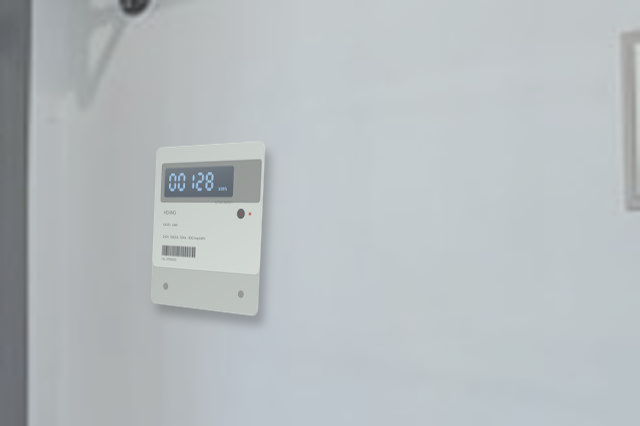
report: 128 (kWh)
